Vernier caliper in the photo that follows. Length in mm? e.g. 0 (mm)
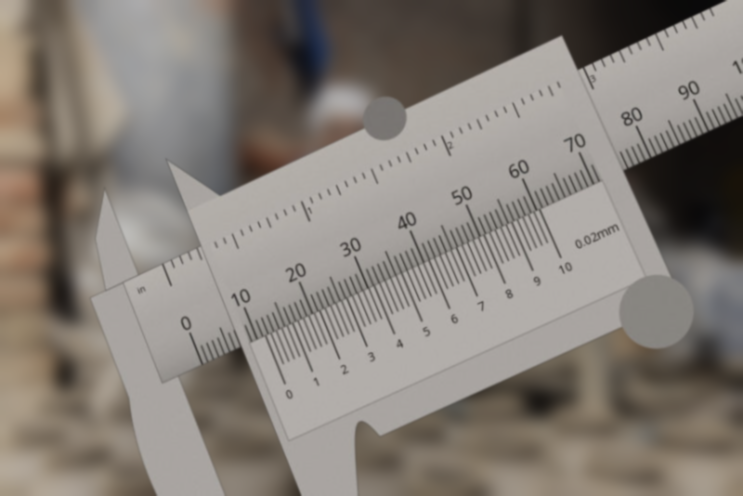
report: 11.5 (mm)
